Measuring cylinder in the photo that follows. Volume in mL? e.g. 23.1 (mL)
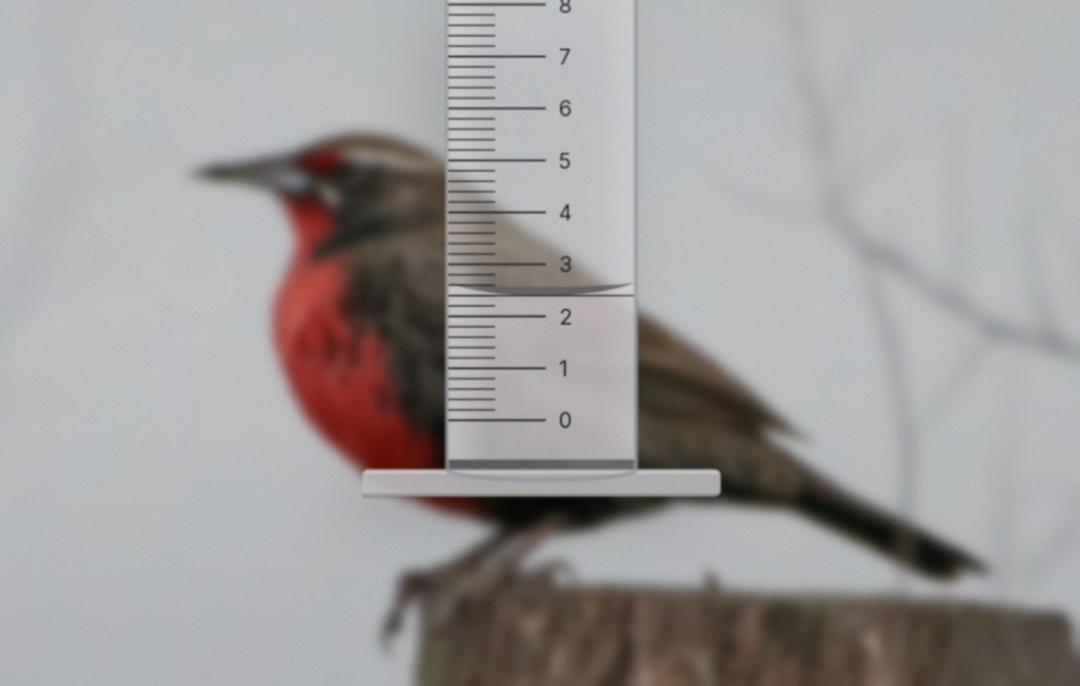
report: 2.4 (mL)
